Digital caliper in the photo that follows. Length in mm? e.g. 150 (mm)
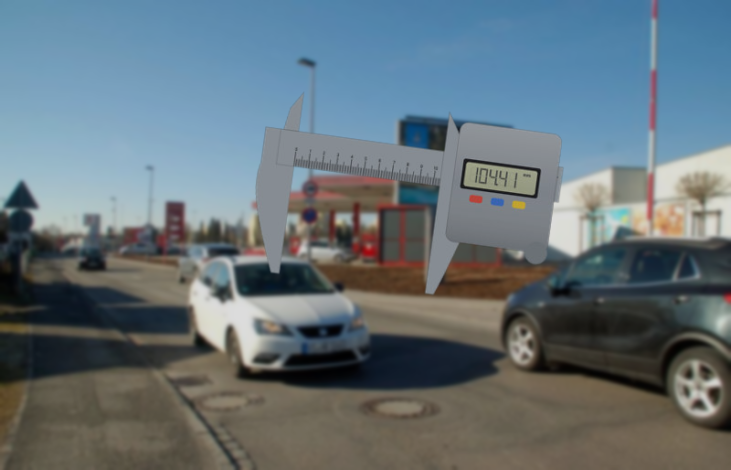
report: 104.41 (mm)
